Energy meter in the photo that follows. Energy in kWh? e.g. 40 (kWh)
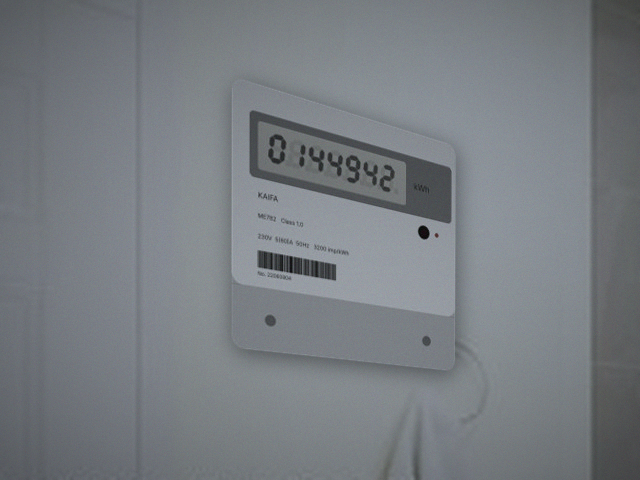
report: 144942 (kWh)
